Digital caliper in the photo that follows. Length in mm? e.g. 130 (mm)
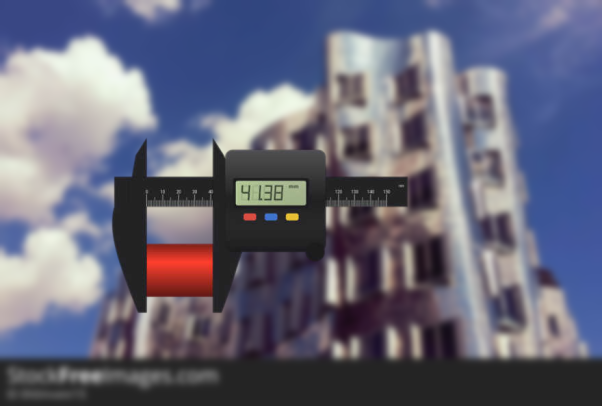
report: 41.38 (mm)
